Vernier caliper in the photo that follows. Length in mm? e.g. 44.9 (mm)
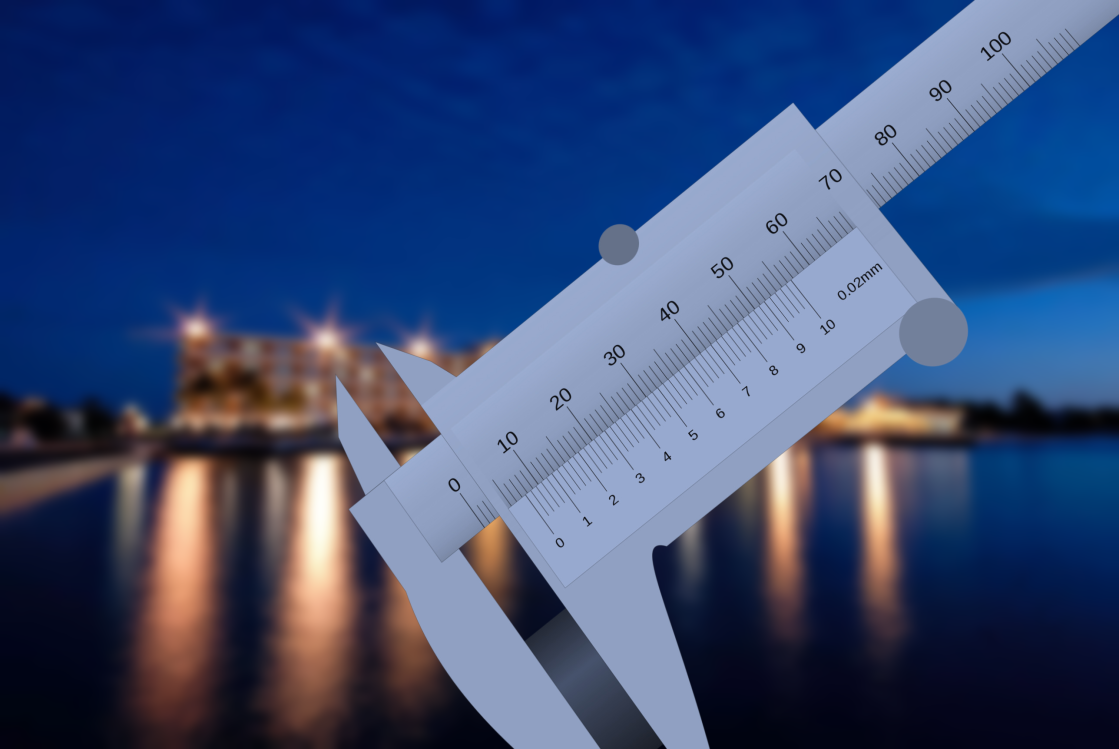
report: 7.6 (mm)
